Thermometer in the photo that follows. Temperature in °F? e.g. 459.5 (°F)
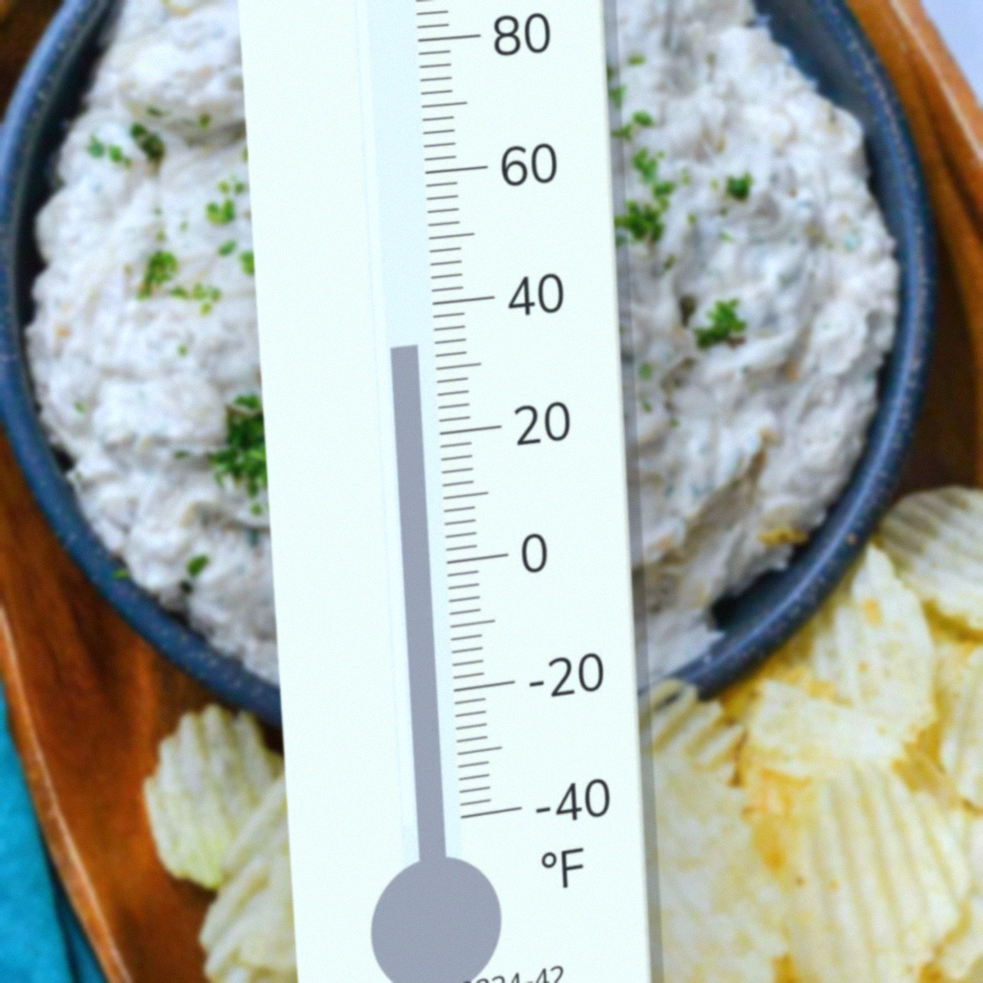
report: 34 (°F)
